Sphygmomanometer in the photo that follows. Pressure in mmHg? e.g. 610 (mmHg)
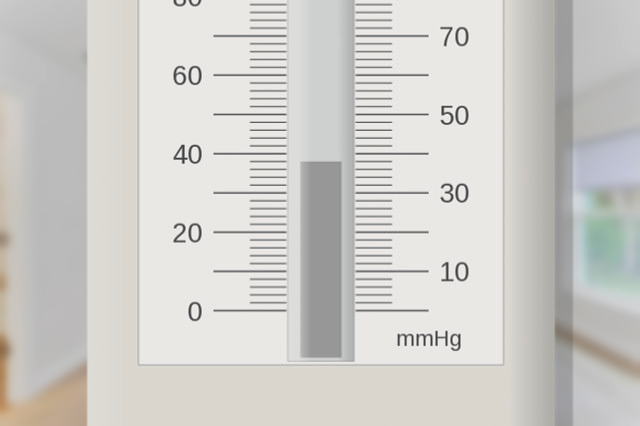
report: 38 (mmHg)
